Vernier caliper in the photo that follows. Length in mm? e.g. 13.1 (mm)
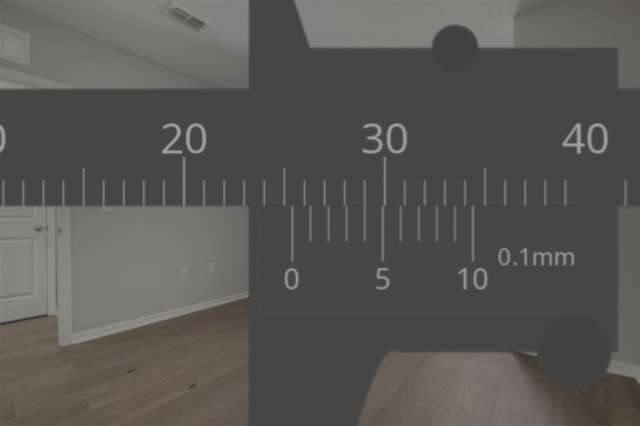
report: 25.4 (mm)
